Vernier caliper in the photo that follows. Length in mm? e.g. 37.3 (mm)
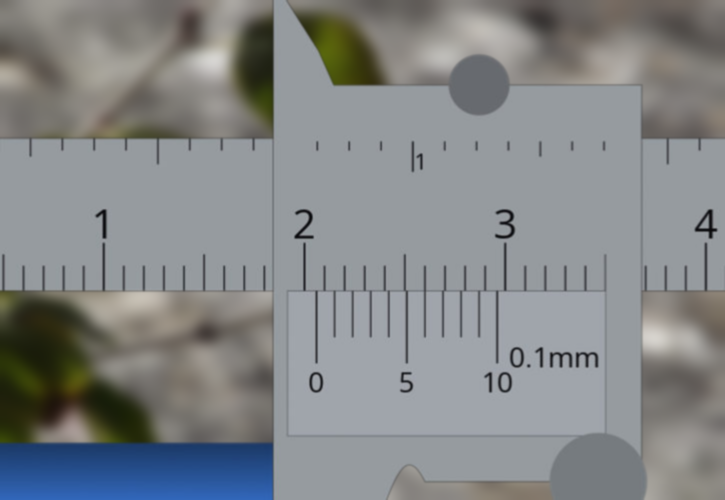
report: 20.6 (mm)
